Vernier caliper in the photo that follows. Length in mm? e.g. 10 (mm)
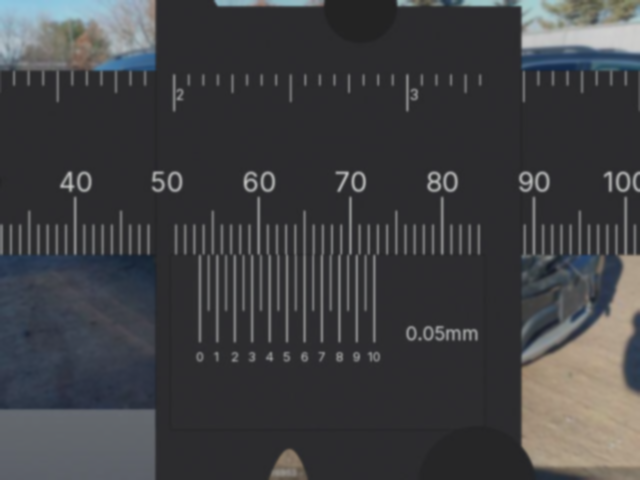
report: 53.6 (mm)
